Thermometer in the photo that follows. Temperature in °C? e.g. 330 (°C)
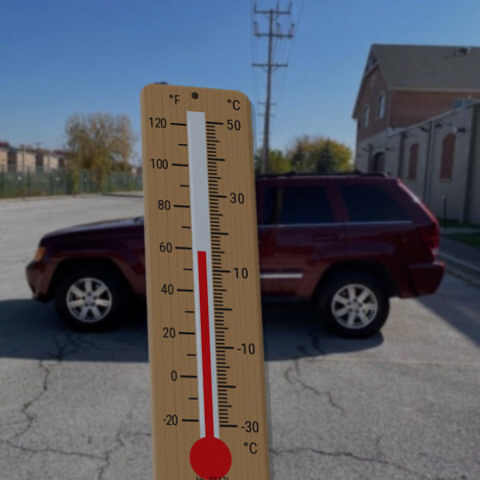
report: 15 (°C)
